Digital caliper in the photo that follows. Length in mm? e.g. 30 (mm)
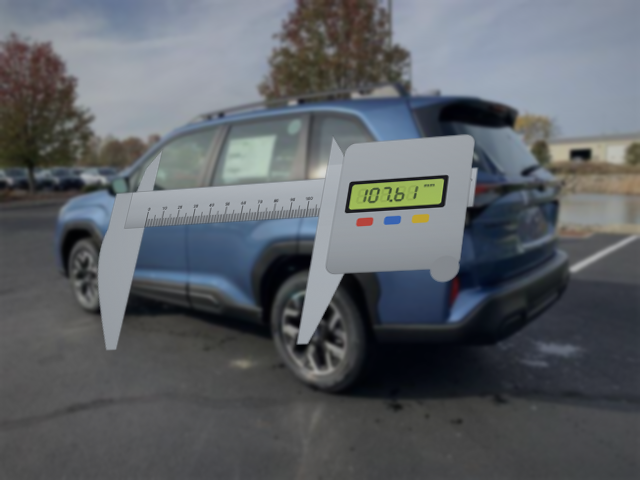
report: 107.61 (mm)
